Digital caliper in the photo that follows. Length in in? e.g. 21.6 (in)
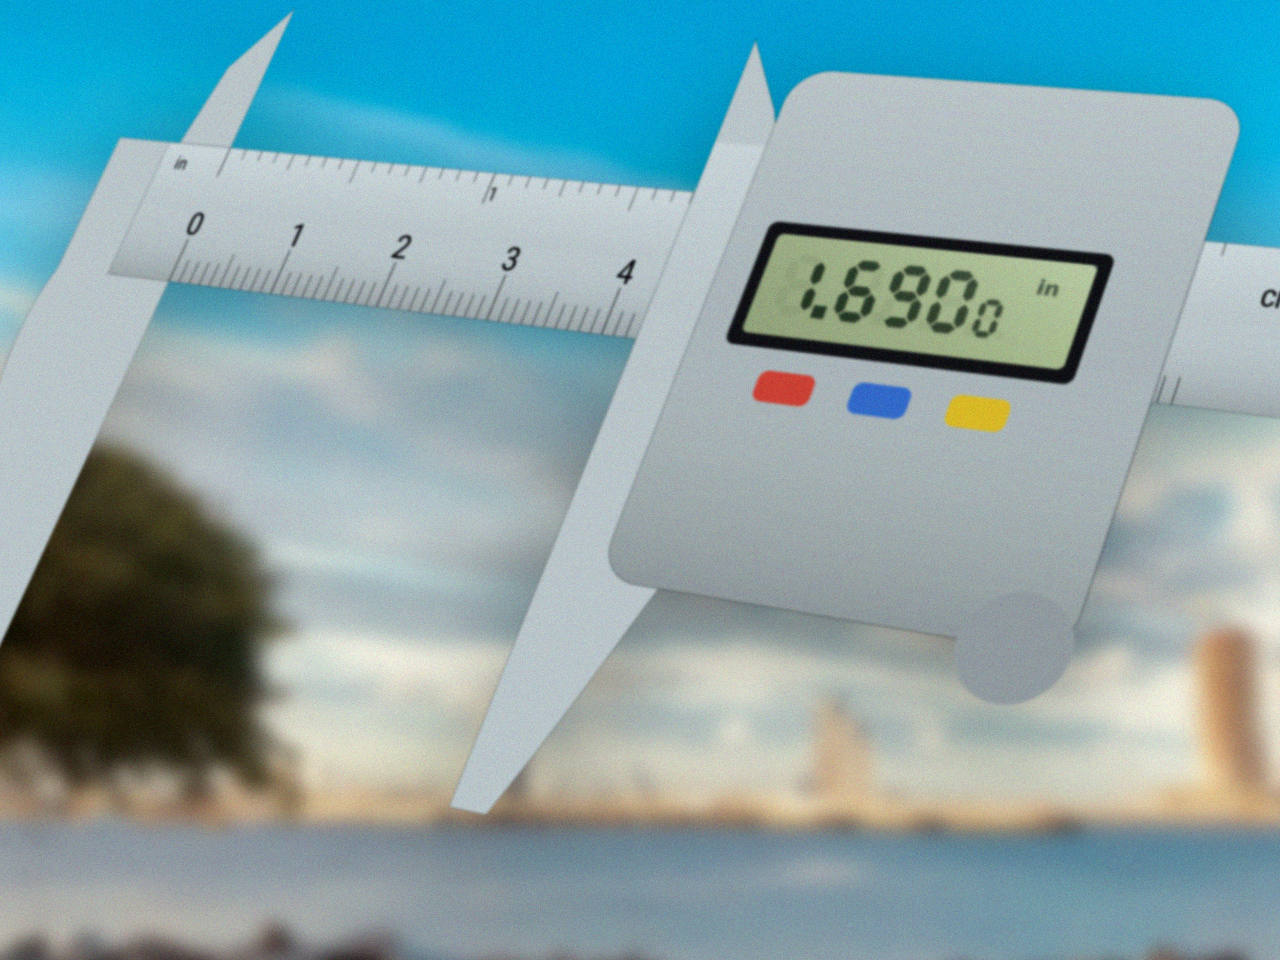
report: 1.6900 (in)
